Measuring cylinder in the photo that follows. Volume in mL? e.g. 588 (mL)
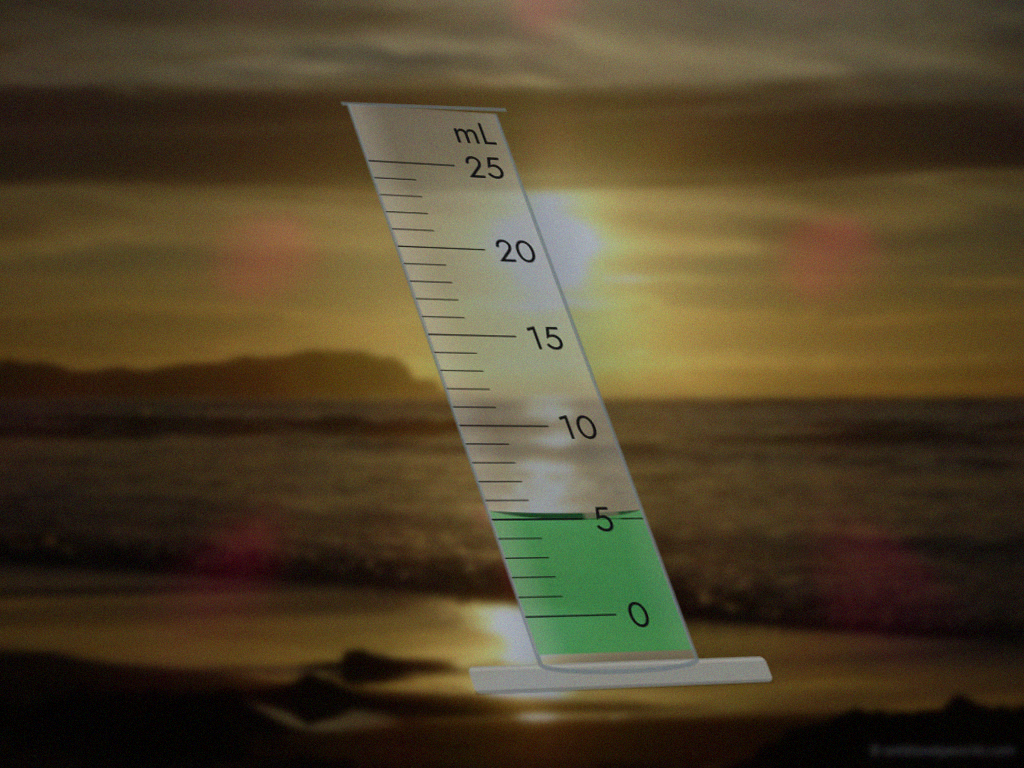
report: 5 (mL)
